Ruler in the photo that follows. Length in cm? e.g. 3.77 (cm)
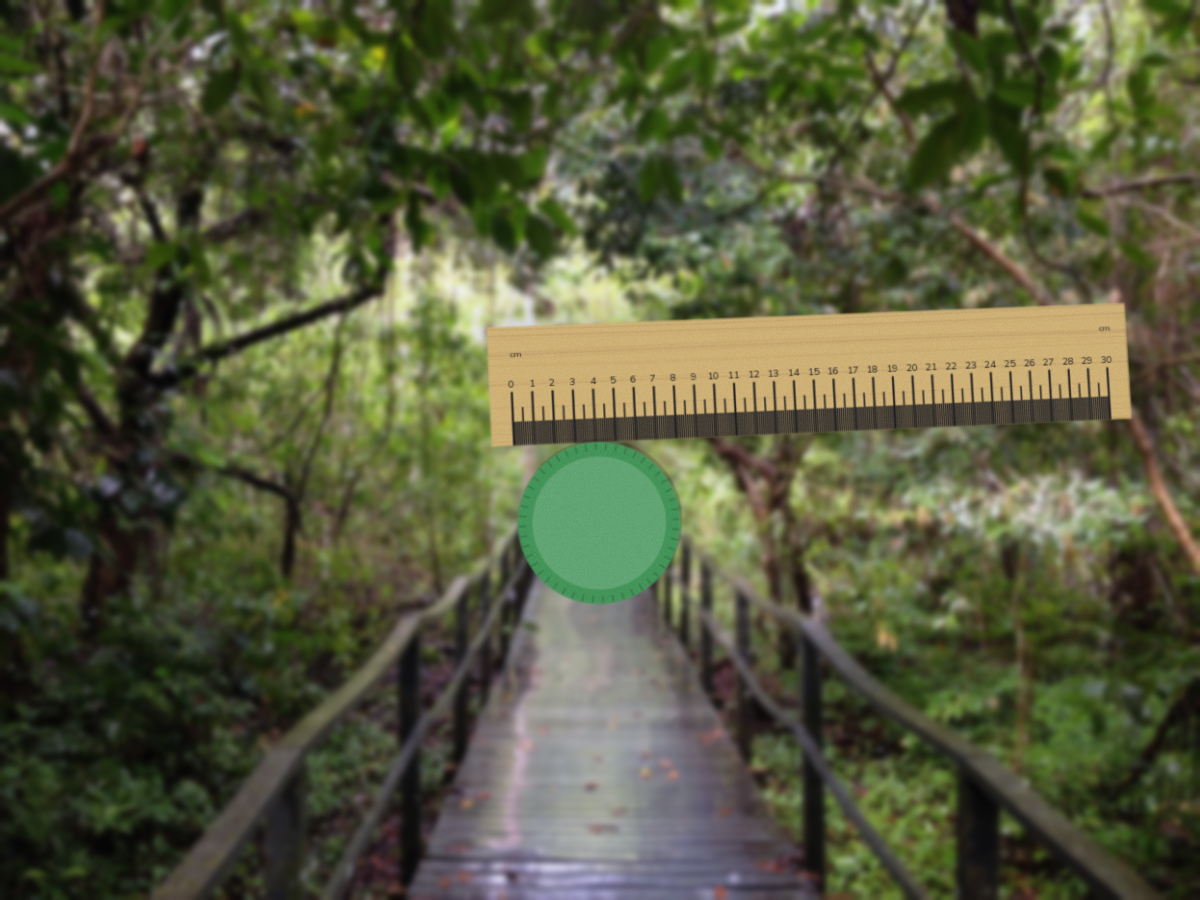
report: 8 (cm)
